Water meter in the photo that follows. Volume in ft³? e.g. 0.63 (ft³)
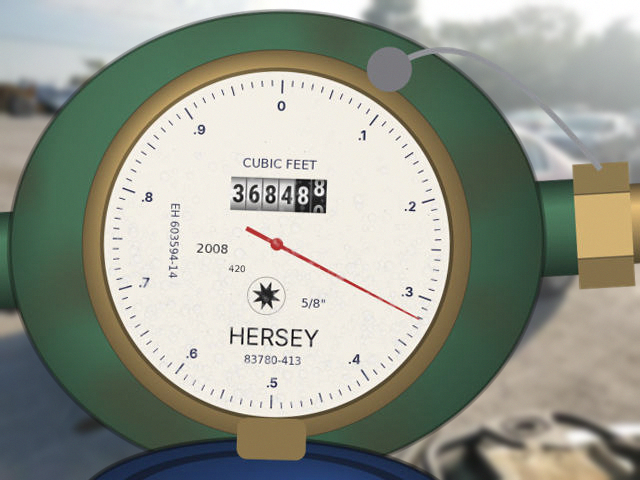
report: 368488.32 (ft³)
